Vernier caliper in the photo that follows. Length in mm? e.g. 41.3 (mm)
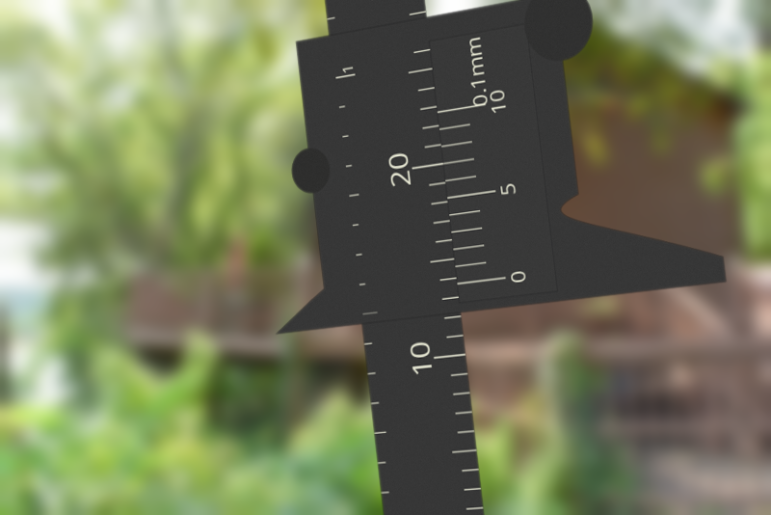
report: 13.7 (mm)
